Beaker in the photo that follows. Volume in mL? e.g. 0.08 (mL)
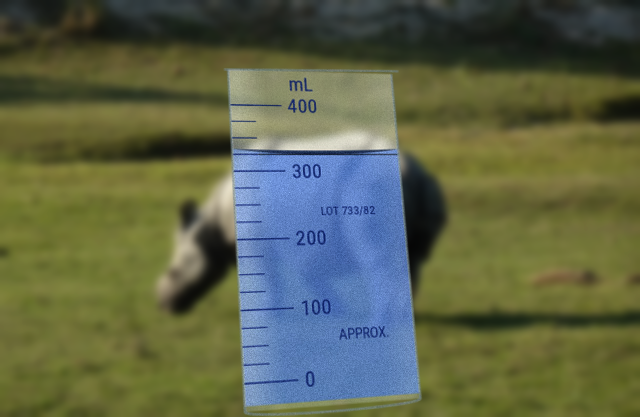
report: 325 (mL)
